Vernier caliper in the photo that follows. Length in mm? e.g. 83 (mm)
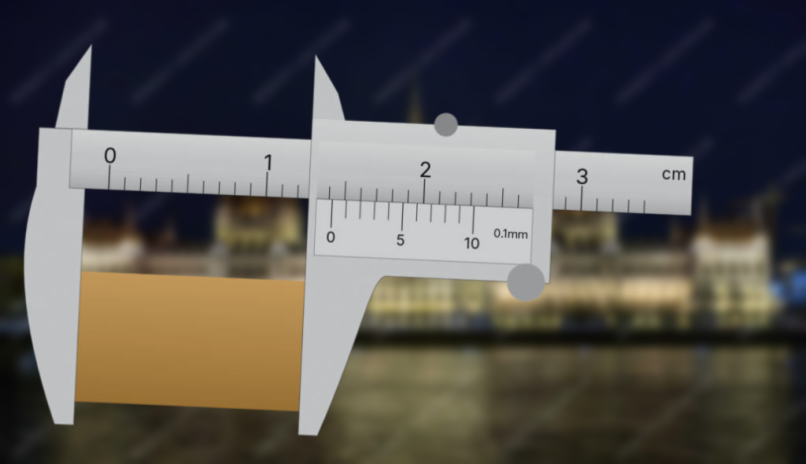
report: 14.2 (mm)
